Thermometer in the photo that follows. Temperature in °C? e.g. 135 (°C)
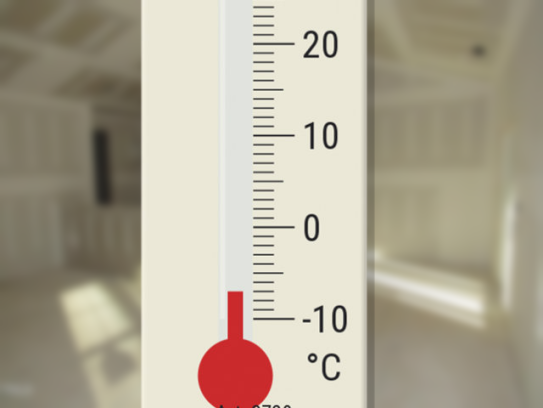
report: -7 (°C)
